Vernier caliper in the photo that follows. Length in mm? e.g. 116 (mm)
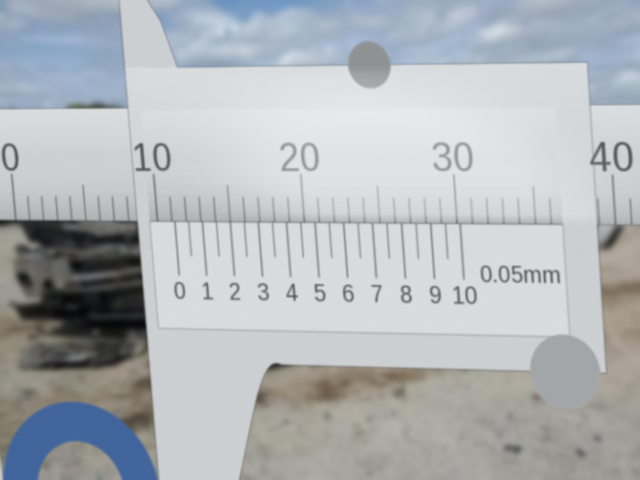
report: 11.2 (mm)
